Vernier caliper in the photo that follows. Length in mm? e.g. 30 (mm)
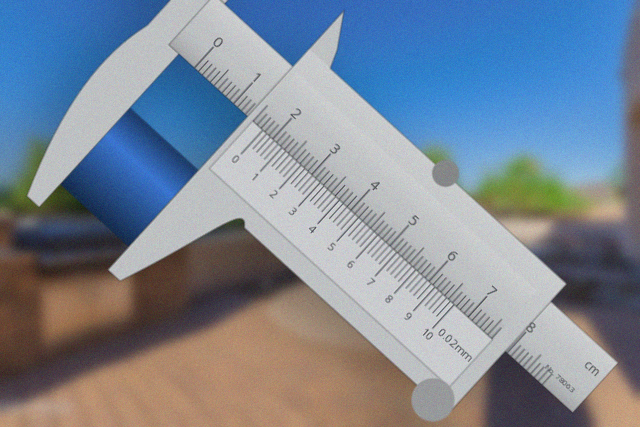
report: 17.5 (mm)
